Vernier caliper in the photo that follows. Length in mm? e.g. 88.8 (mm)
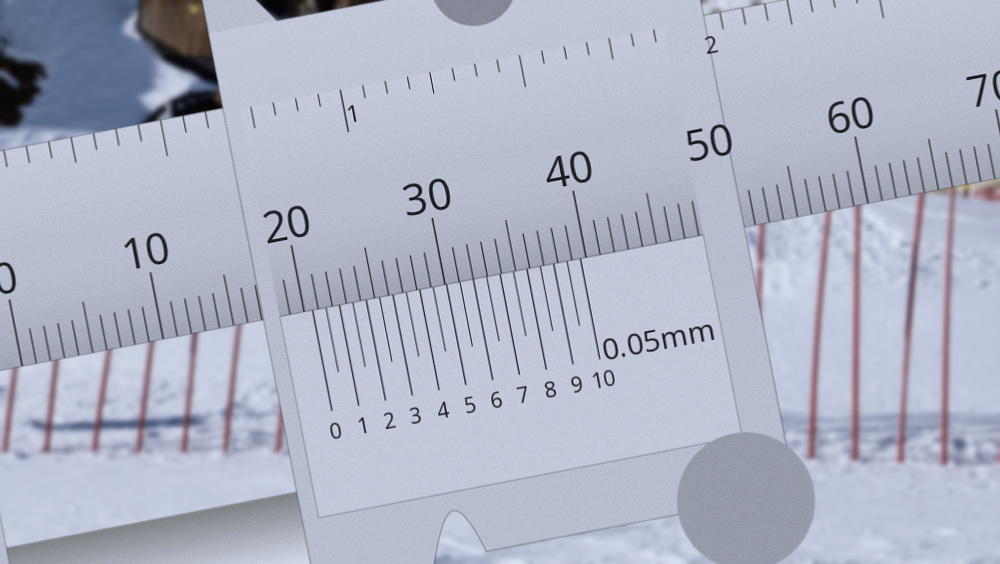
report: 20.6 (mm)
